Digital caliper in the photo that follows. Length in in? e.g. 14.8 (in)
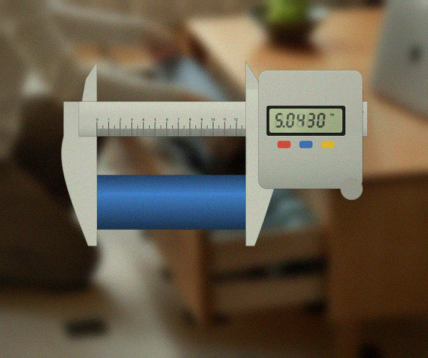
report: 5.0430 (in)
